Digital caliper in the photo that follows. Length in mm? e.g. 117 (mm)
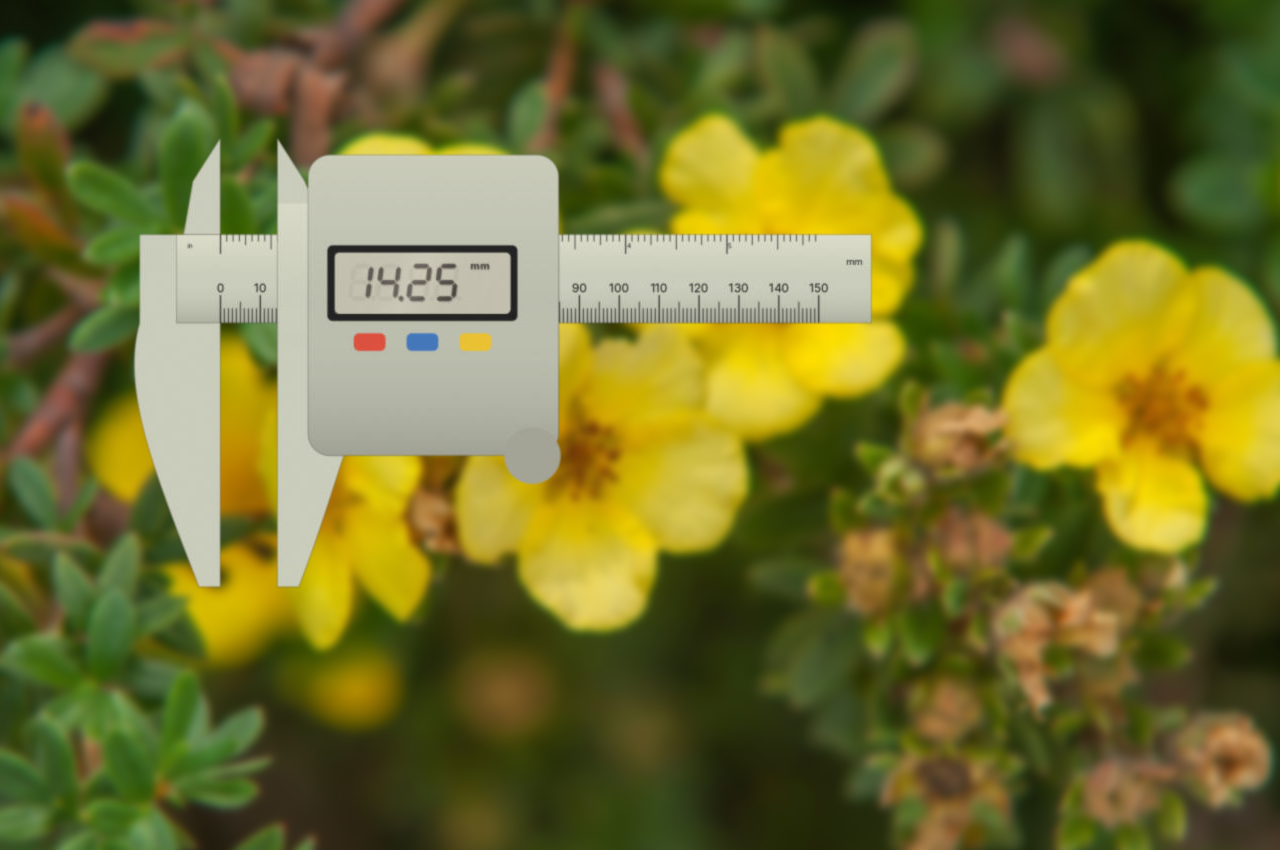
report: 14.25 (mm)
